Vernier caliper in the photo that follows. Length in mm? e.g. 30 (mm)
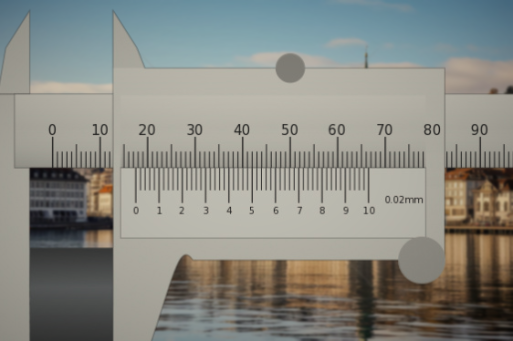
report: 17.5 (mm)
